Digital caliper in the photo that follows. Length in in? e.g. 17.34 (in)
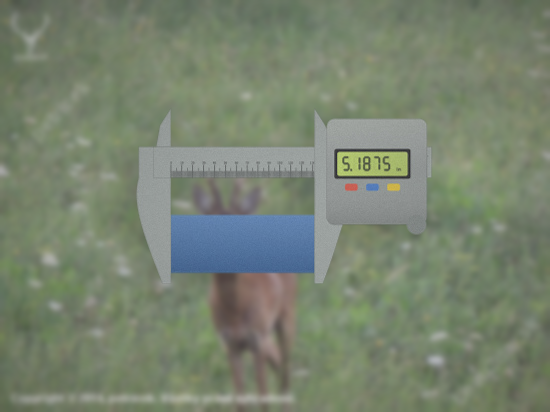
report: 5.1875 (in)
